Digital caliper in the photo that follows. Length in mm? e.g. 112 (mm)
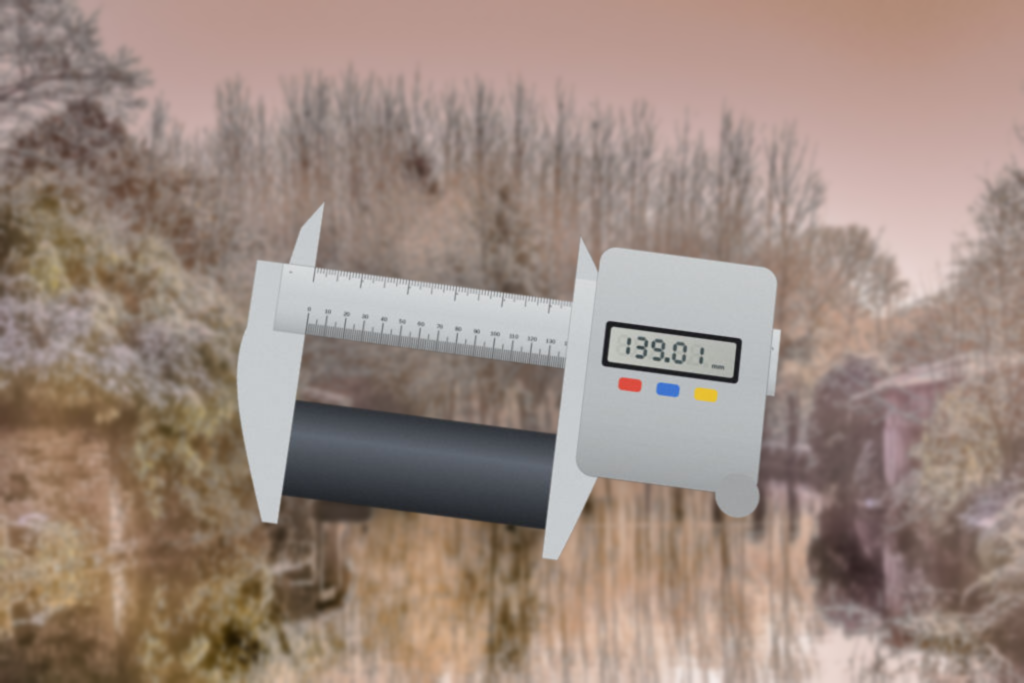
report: 139.01 (mm)
